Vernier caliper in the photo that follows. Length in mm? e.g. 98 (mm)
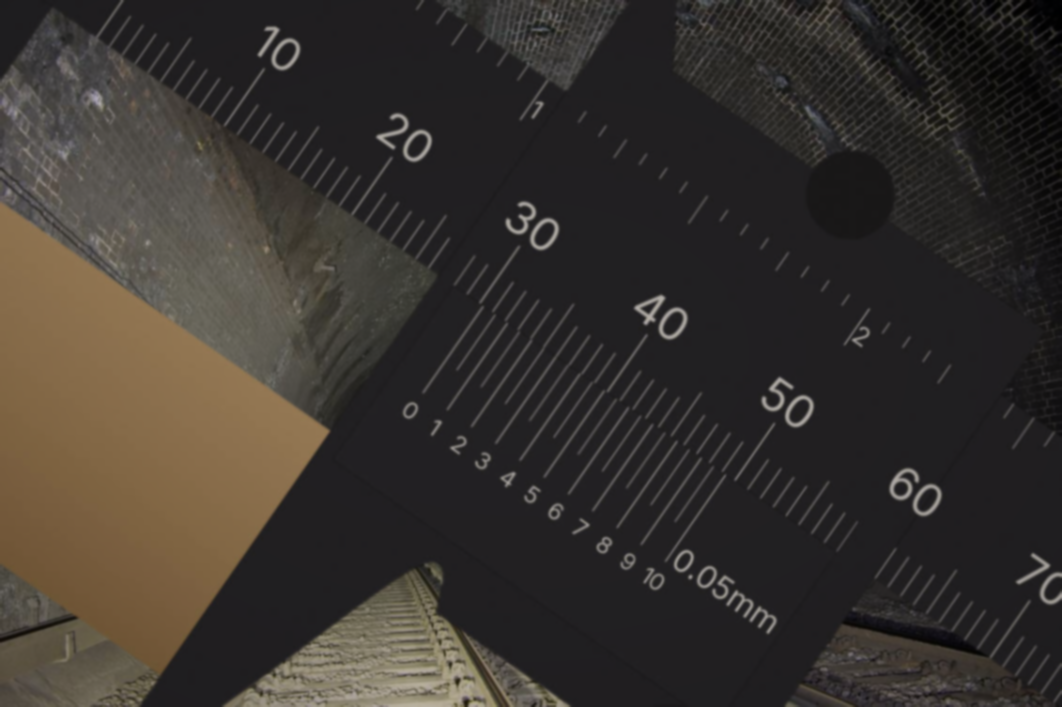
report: 30.3 (mm)
